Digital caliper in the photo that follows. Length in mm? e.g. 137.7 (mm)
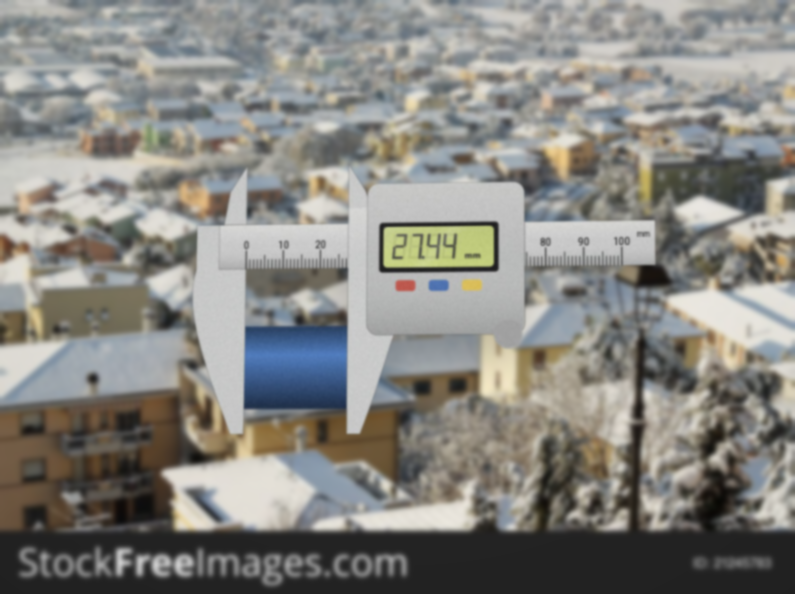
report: 27.44 (mm)
